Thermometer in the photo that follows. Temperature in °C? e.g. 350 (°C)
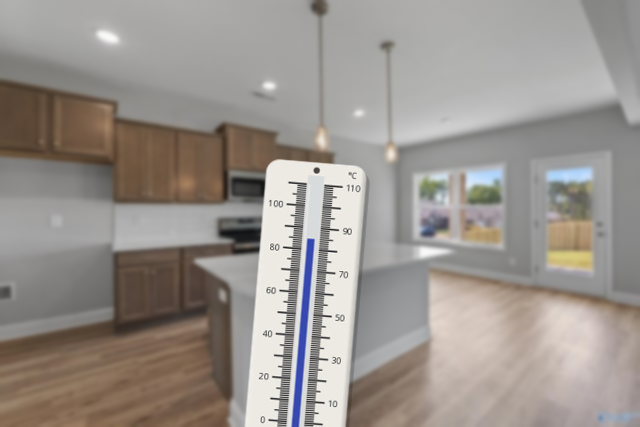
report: 85 (°C)
